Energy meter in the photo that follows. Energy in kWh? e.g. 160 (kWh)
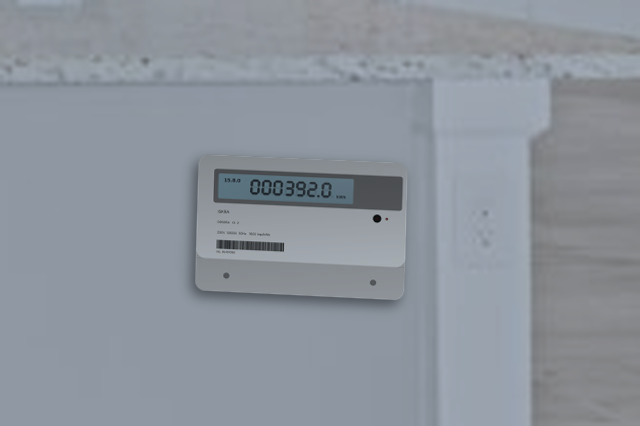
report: 392.0 (kWh)
